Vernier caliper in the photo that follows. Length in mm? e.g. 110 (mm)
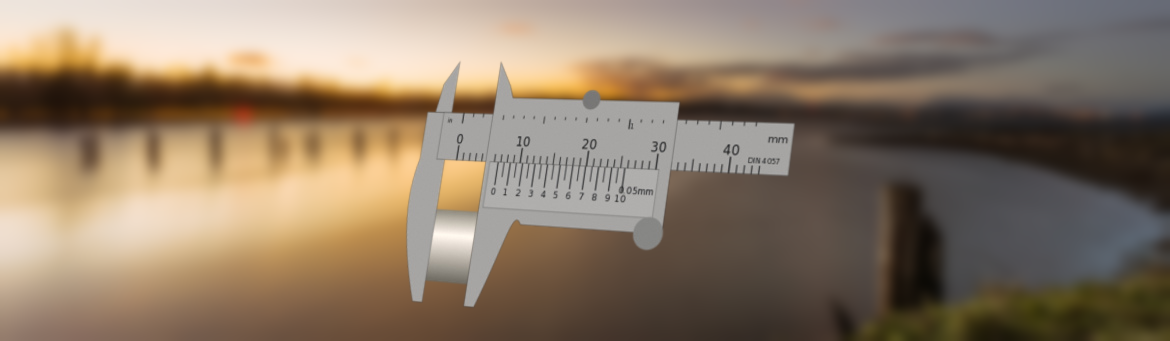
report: 6.6 (mm)
